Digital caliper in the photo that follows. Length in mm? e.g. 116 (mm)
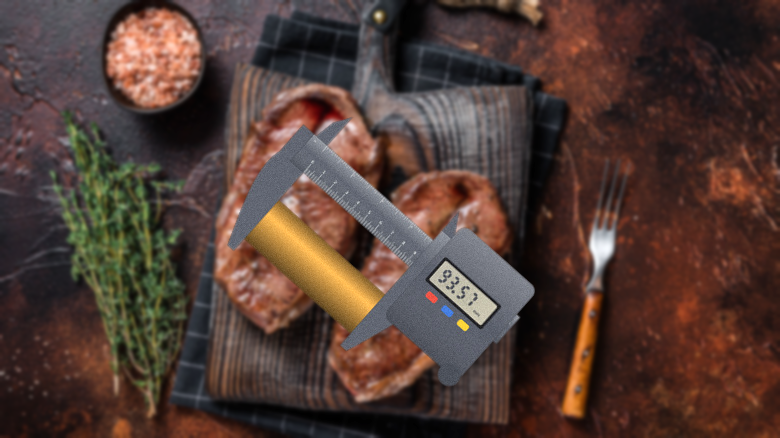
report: 93.57 (mm)
